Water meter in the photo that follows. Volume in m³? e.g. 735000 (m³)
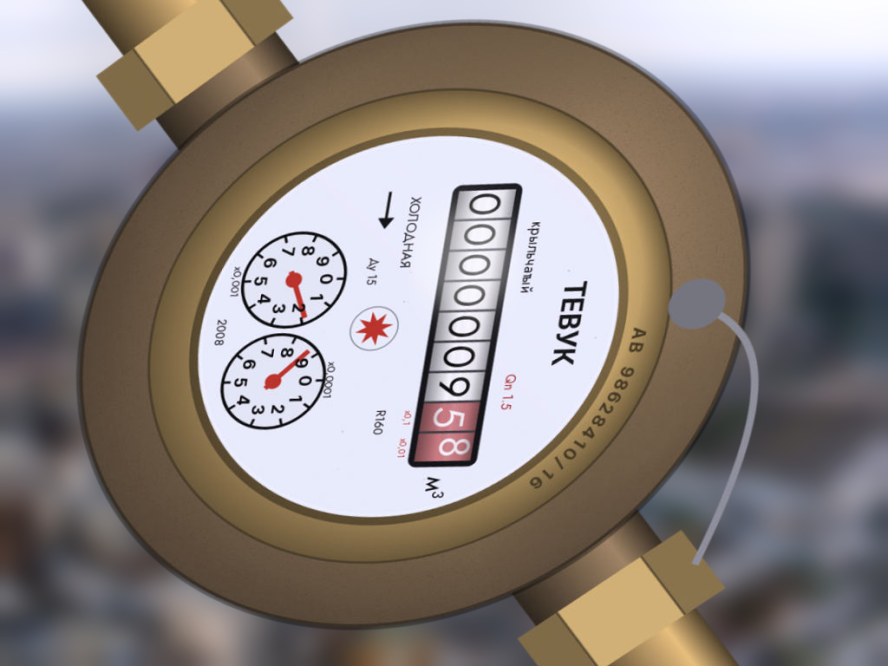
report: 9.5818 (m³)
